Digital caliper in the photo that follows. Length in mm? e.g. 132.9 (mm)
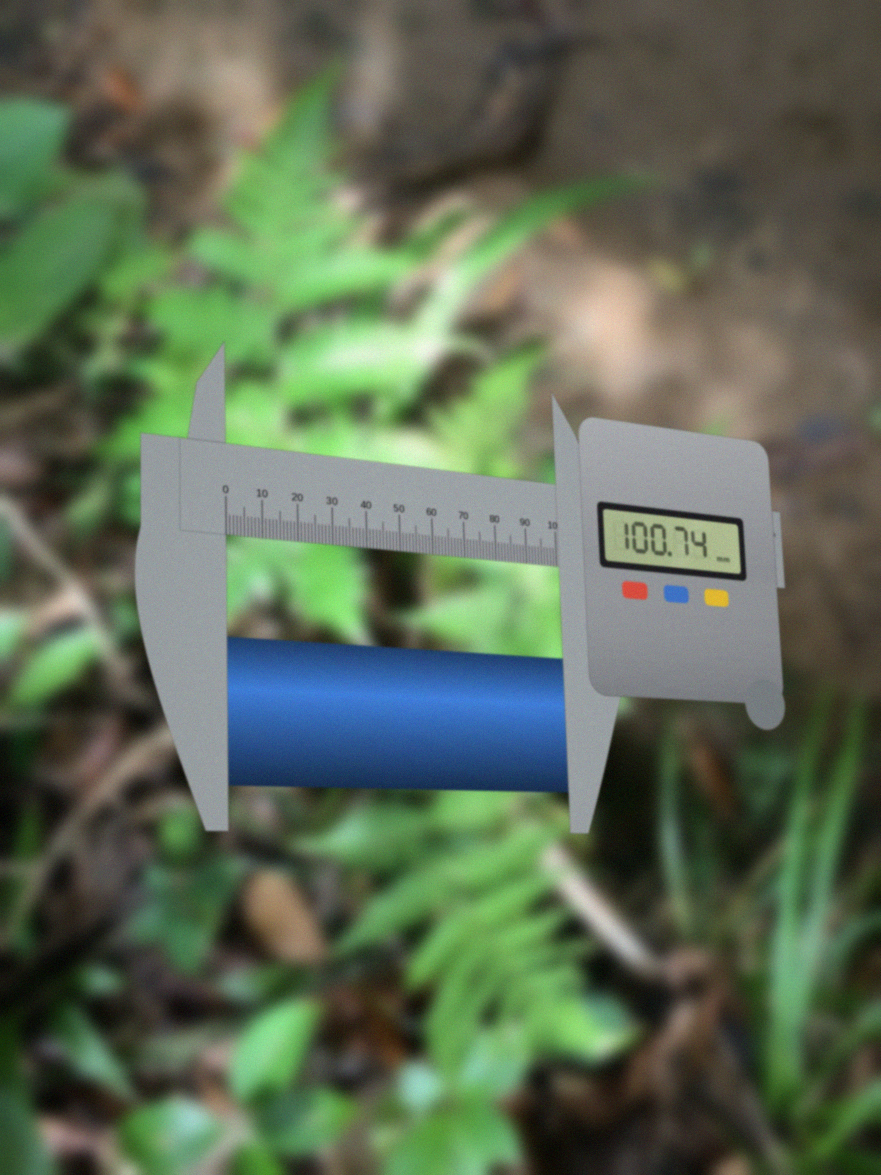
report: 100.74 (mm)
